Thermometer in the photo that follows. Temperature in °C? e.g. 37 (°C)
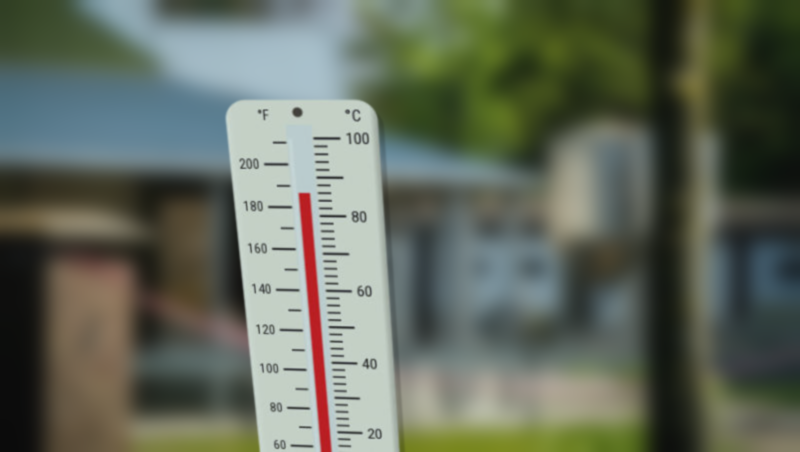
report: 86 (°C)
